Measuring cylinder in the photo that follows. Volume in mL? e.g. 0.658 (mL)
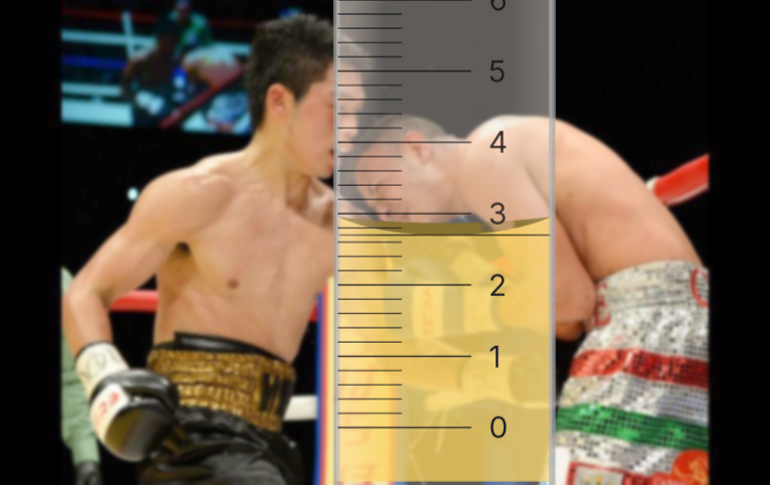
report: 2.7 (mL)
